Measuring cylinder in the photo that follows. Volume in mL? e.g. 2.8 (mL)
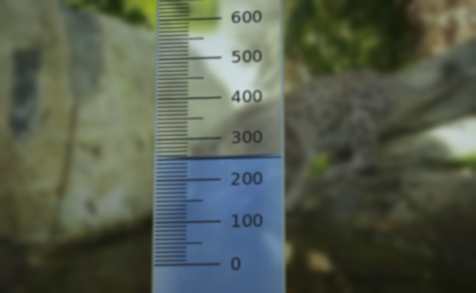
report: 250 (mL)
